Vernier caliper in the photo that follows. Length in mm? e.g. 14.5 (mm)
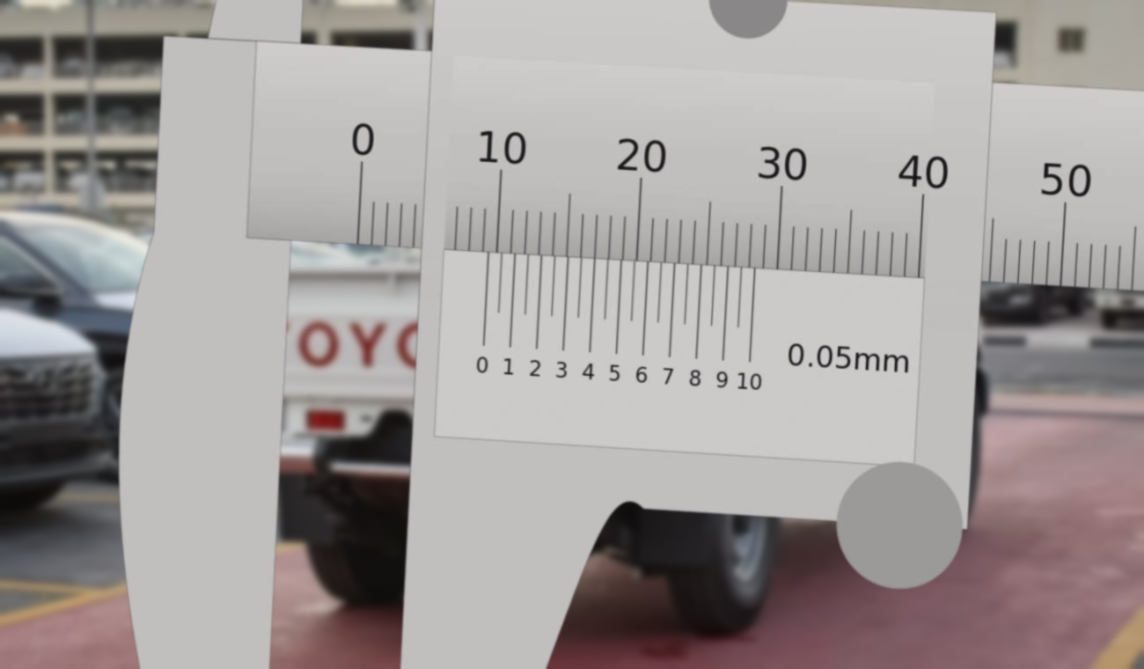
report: 9.4 (mm)
